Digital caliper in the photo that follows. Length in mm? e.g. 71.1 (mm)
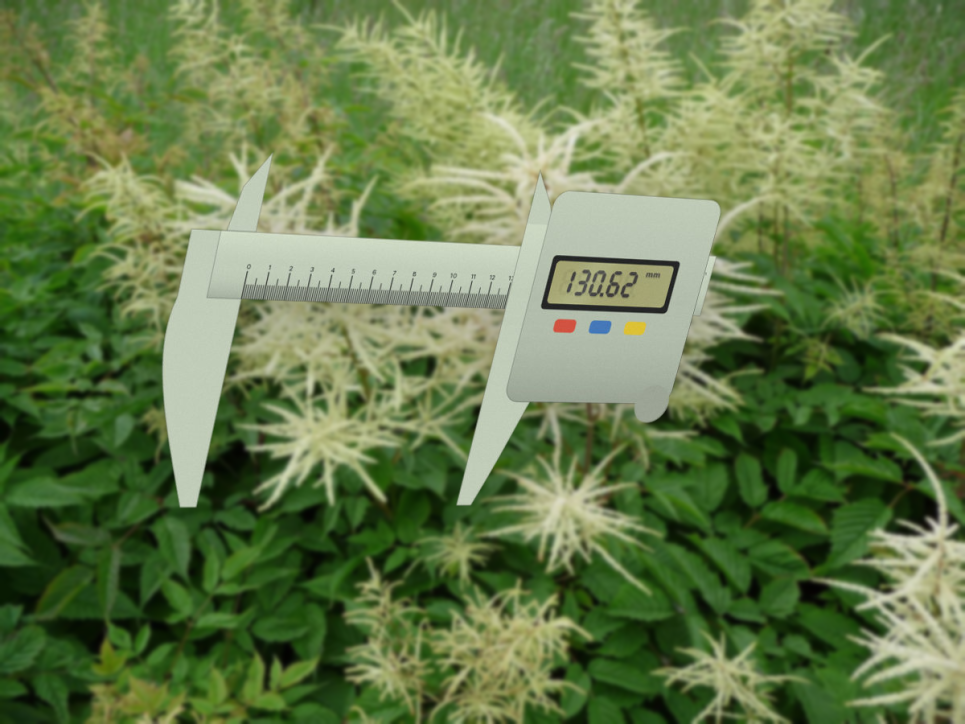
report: 130.62 (mm)
